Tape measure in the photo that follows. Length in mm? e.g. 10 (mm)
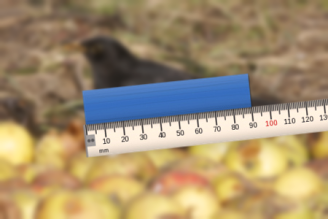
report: 90 (mm)
